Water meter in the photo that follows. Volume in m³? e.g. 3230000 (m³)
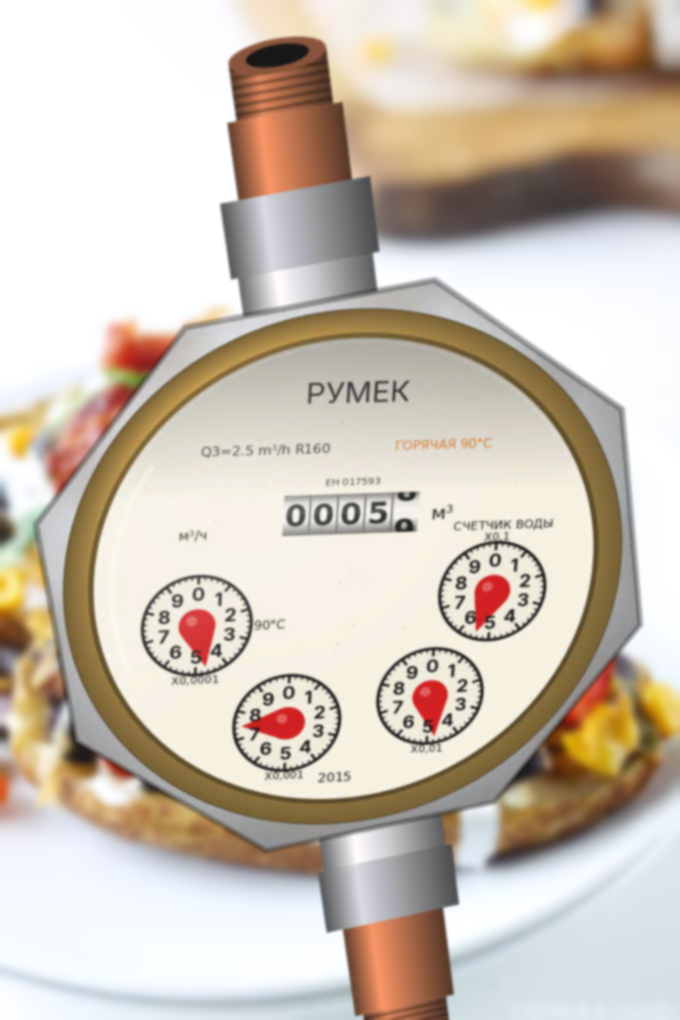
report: 58.5474 (m³)
